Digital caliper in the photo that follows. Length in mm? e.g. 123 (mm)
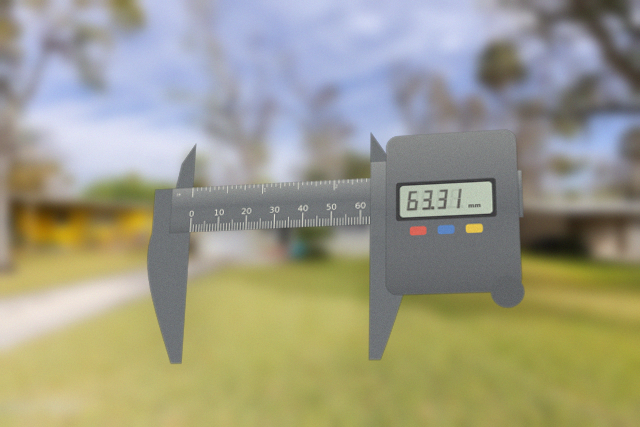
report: 63.31 (mm)
